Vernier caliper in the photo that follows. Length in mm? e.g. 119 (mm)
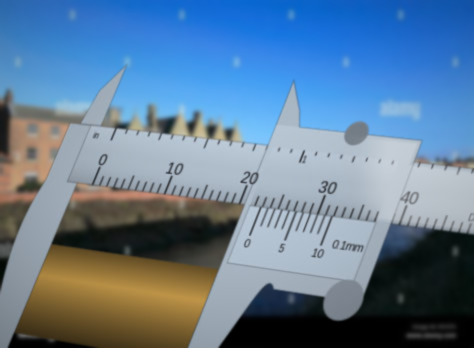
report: 22.8 (mm)
